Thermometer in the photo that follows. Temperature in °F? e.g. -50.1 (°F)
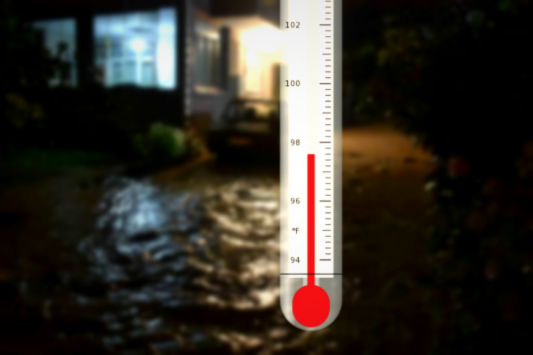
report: 97.6 (°F)
